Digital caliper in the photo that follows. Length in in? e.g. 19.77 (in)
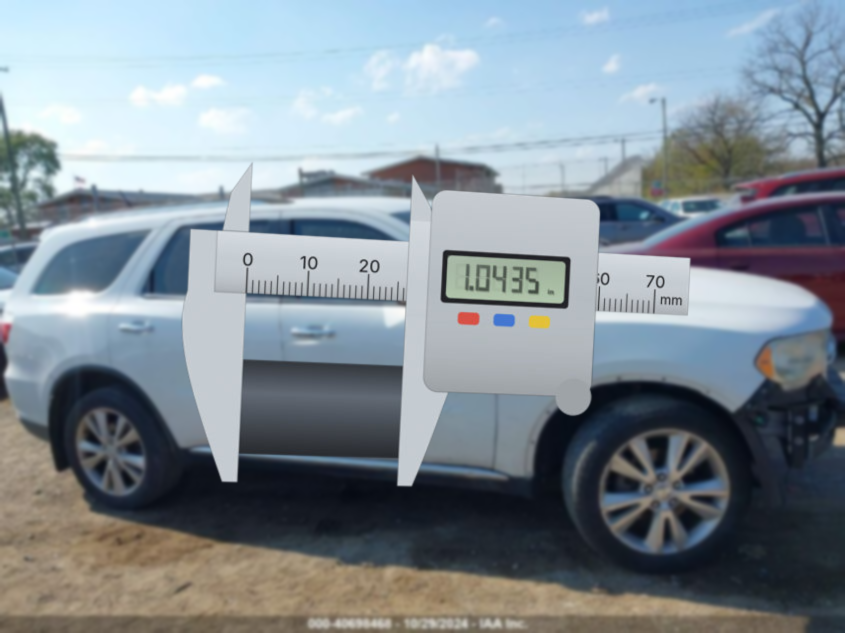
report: 1.0435 (in)
